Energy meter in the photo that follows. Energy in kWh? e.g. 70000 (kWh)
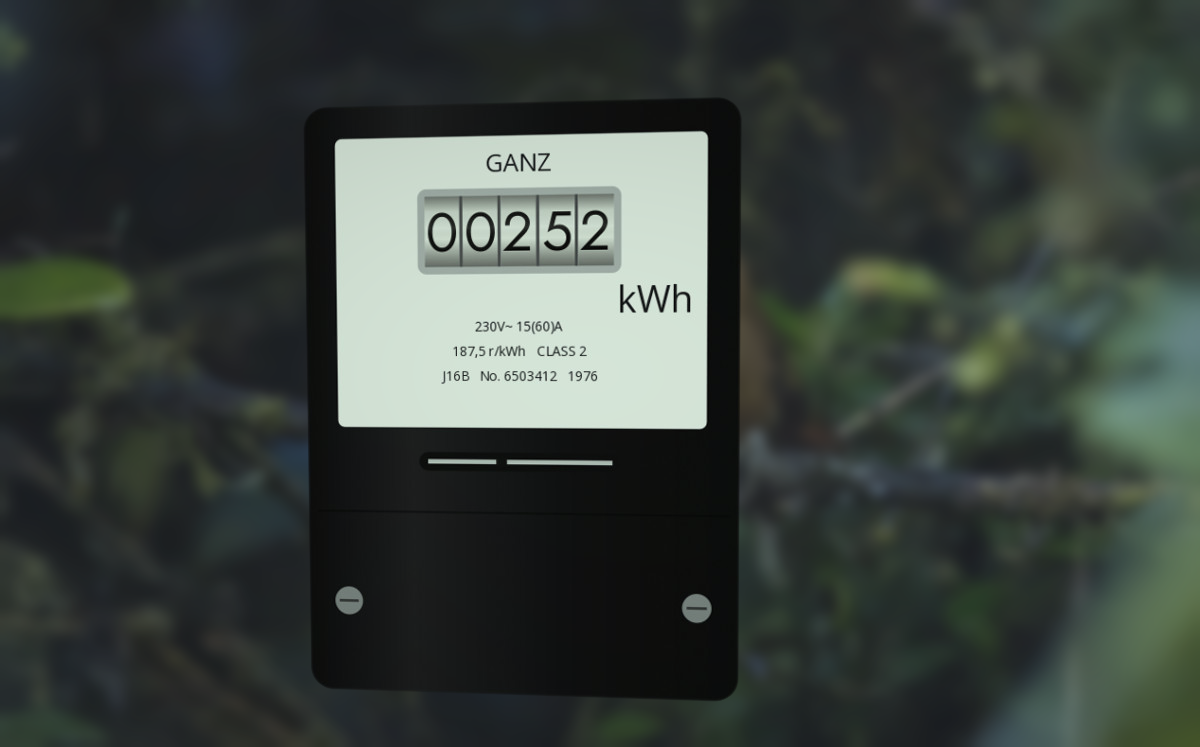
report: 252 (kWh)
